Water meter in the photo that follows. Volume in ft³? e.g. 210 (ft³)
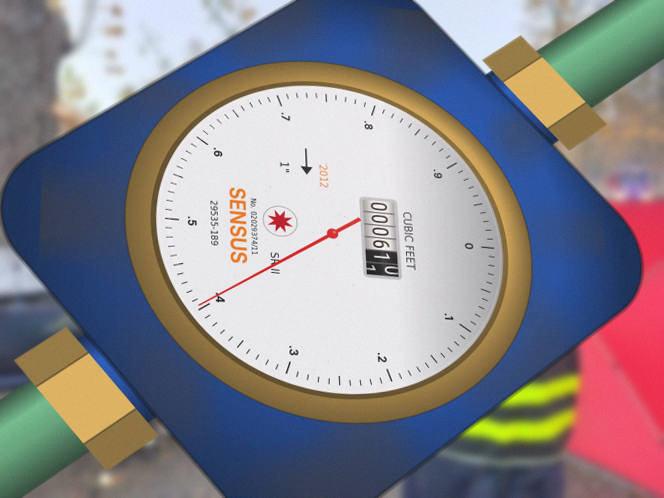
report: 610.40 (ft³)
